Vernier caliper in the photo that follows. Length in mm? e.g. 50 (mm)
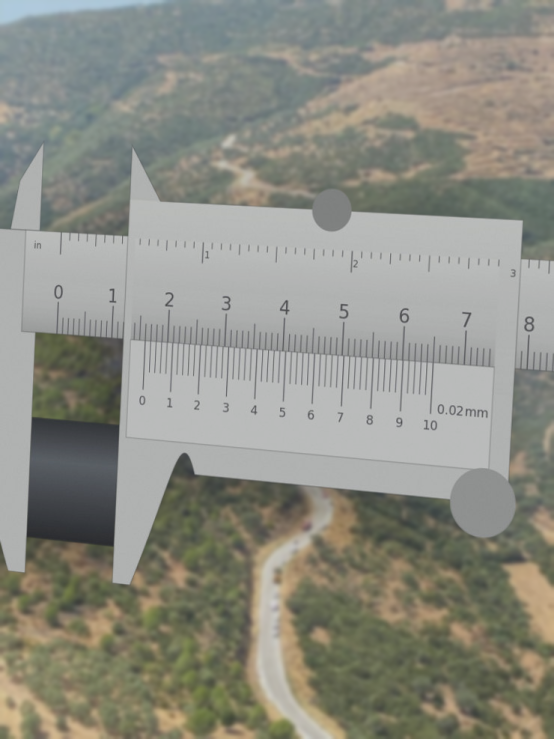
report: 16.0 (mm)
